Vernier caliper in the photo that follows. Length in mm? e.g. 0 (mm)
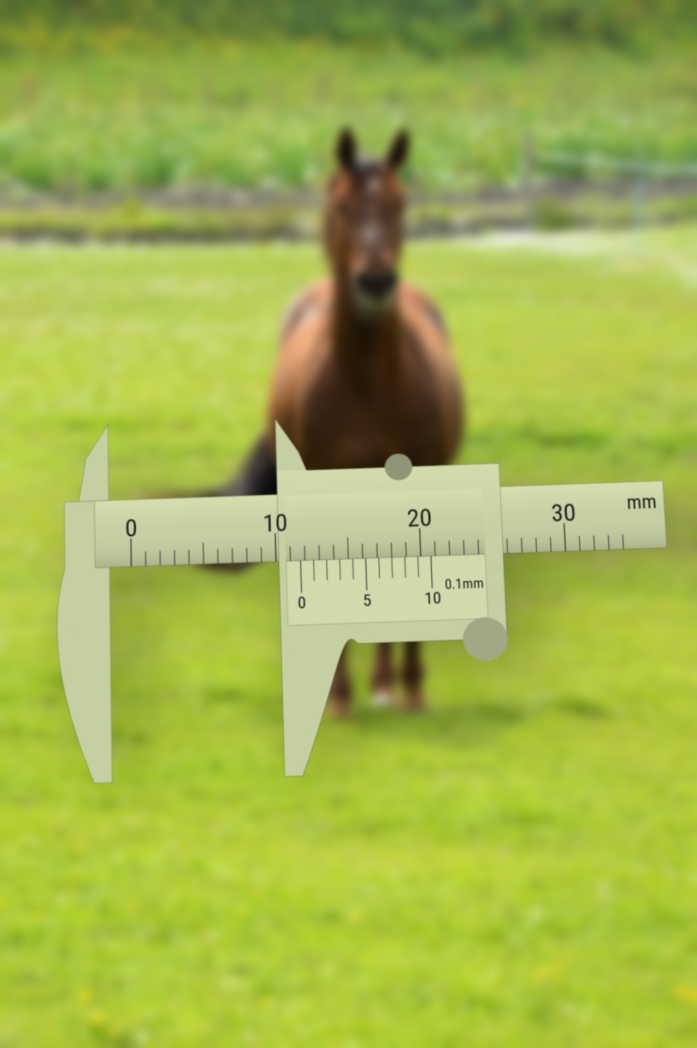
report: 11.7 (mm)
